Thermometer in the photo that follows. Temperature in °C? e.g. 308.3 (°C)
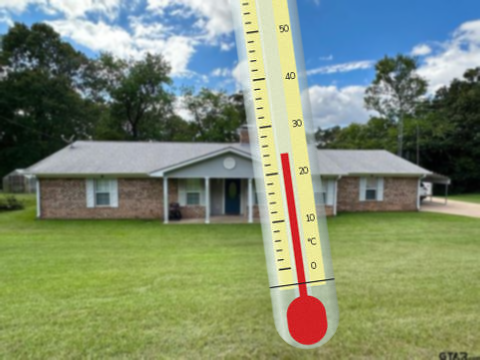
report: 24 (°C)
